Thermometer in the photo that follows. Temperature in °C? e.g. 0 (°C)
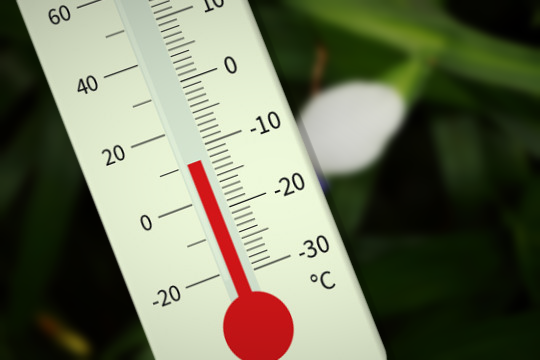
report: -12 (°C)
